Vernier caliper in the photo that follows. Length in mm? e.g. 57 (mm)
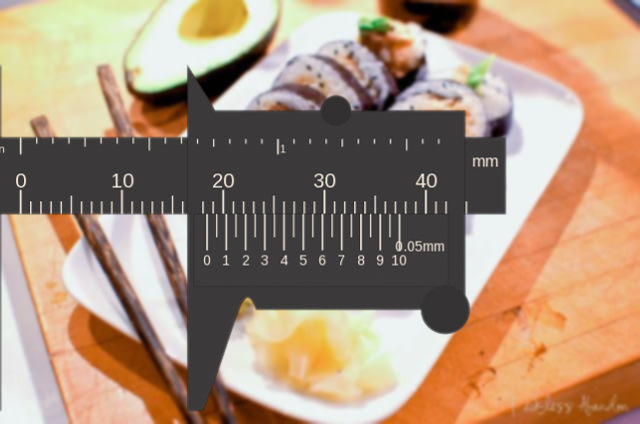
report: 18.4 (mm)
